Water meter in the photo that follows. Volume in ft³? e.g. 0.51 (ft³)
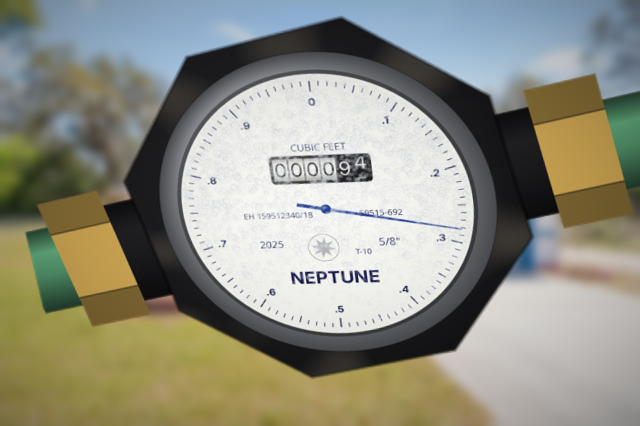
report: 94.28 (ft³)
